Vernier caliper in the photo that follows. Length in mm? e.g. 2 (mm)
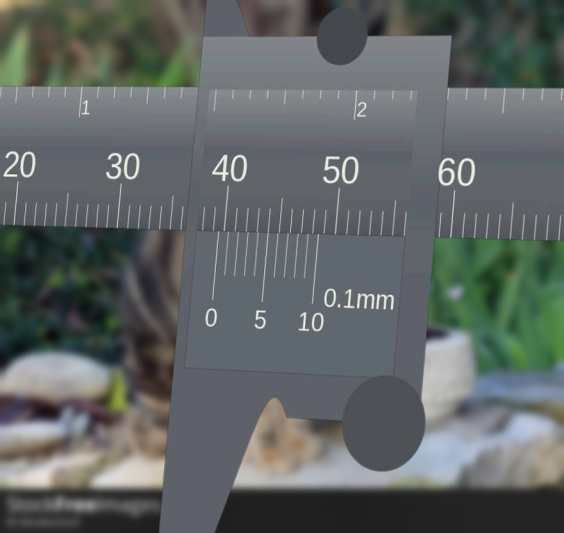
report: 39.5 (mm)
